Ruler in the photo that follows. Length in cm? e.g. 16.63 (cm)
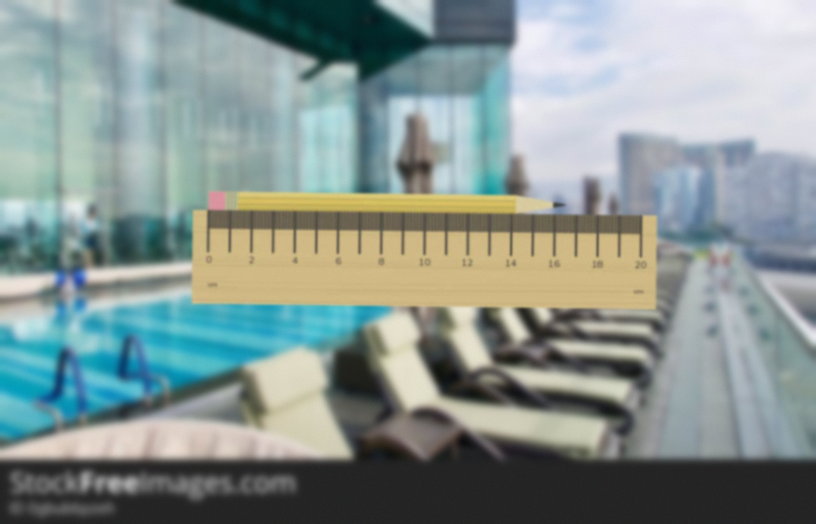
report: 16.5 (cm)
